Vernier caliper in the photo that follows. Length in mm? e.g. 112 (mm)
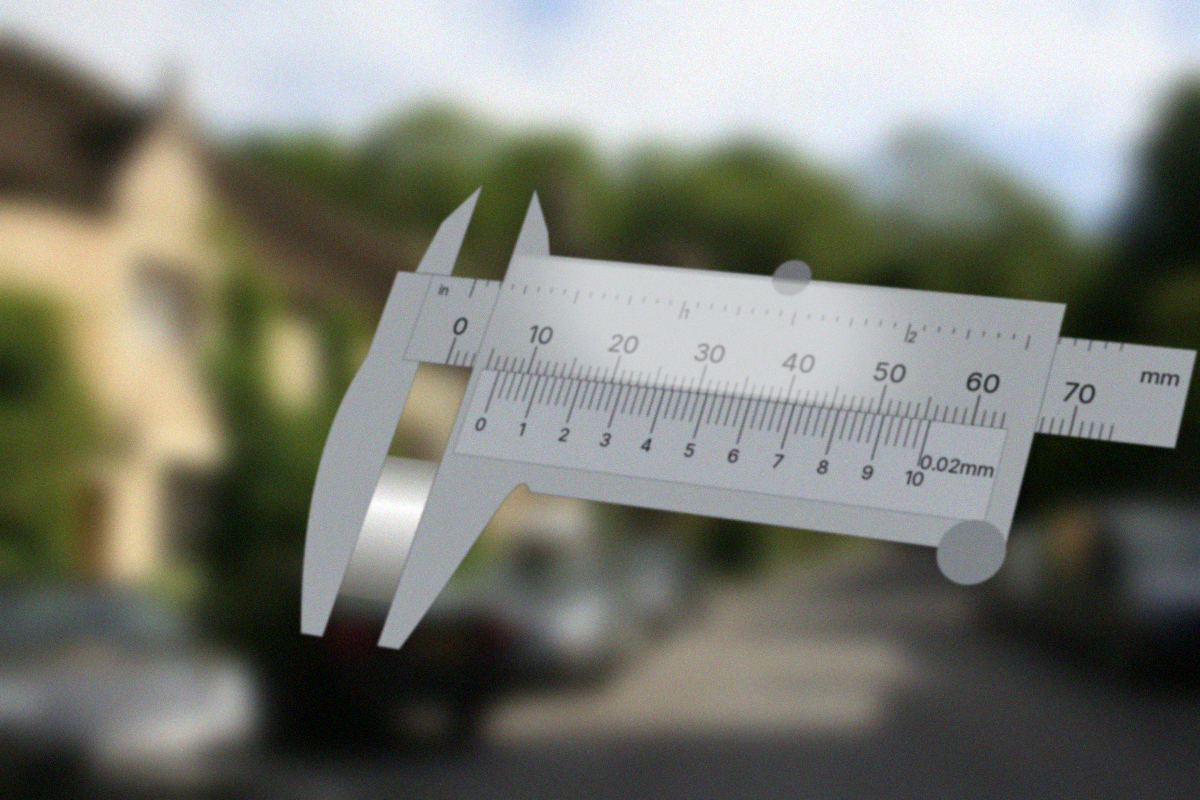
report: 6.6 (mm)
